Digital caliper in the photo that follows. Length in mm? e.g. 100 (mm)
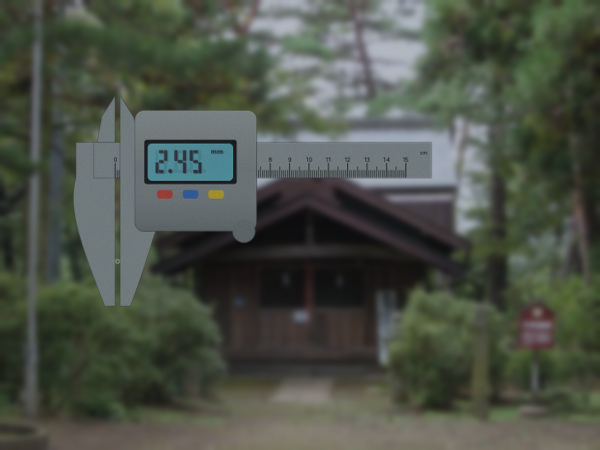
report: 2.45 (mm)
